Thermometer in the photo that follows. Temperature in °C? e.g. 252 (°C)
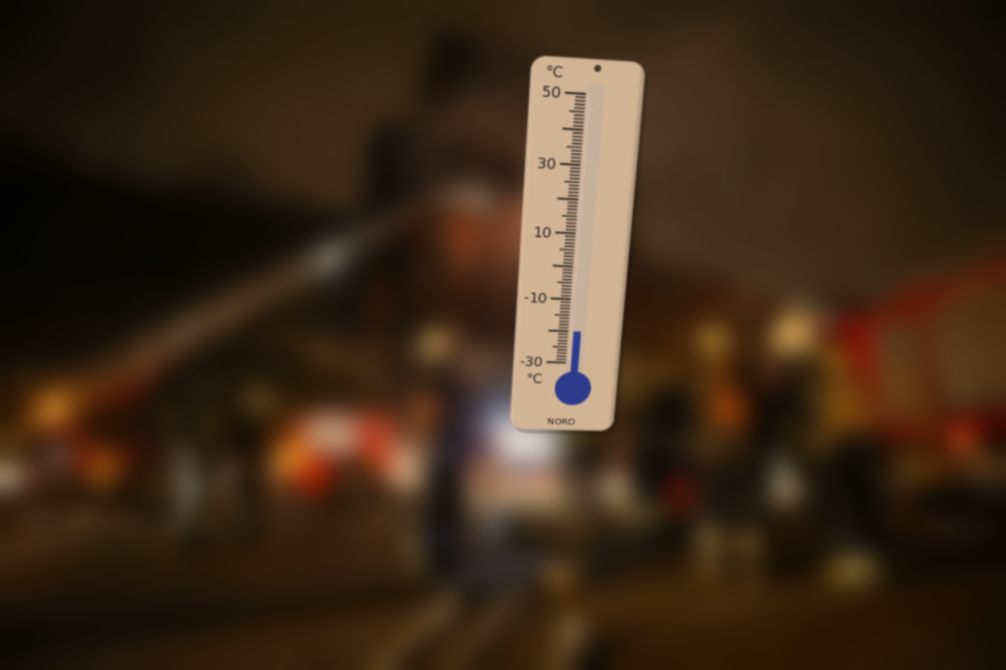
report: -20 (°C)
